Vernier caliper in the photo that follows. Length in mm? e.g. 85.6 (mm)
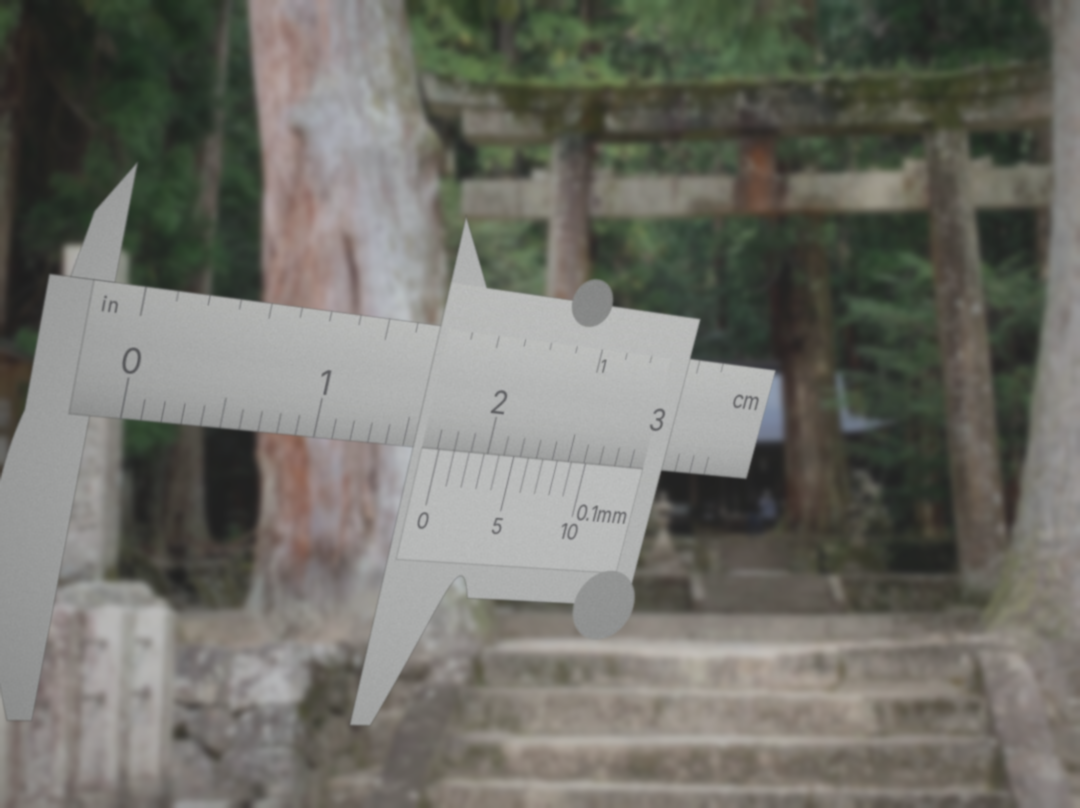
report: 17.1 (mm)
